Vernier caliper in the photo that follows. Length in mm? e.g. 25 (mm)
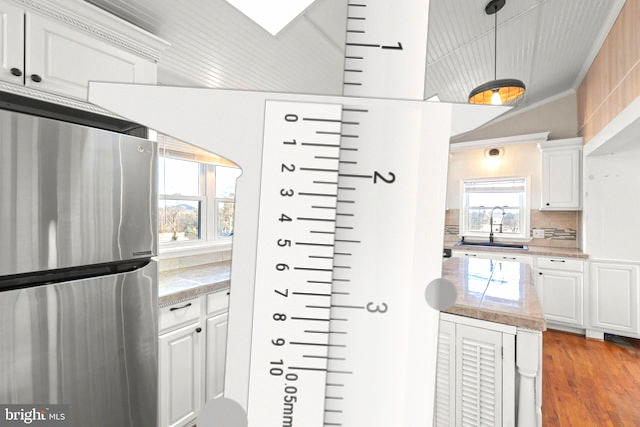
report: 15.9 (mm)
